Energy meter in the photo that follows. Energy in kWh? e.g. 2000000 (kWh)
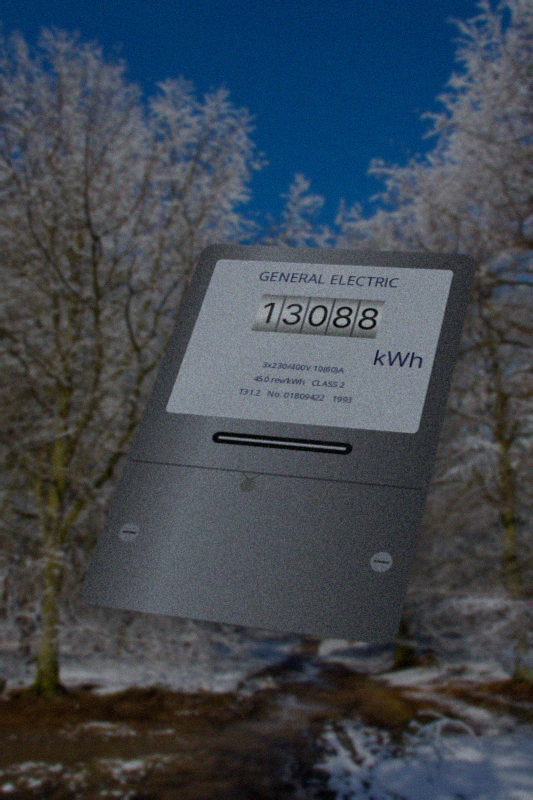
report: 13088 (kWh)
